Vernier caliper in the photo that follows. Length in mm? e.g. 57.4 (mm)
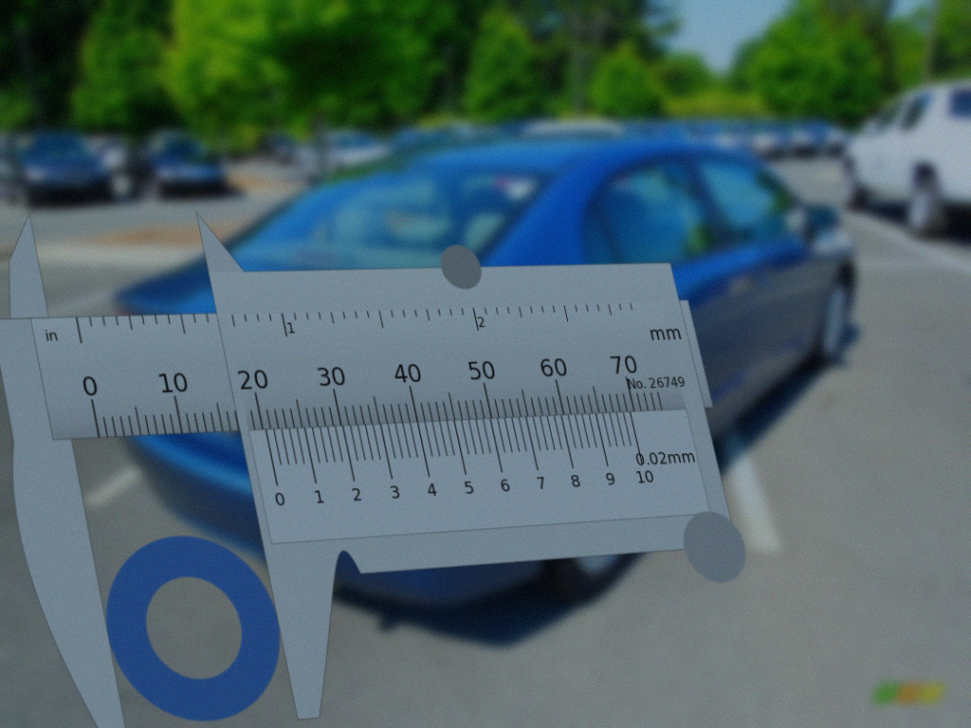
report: 20.4 (mm)
